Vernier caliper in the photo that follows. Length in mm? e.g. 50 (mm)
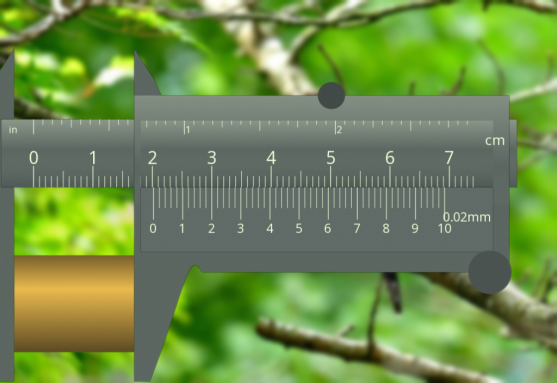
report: 20.2 (mm)
